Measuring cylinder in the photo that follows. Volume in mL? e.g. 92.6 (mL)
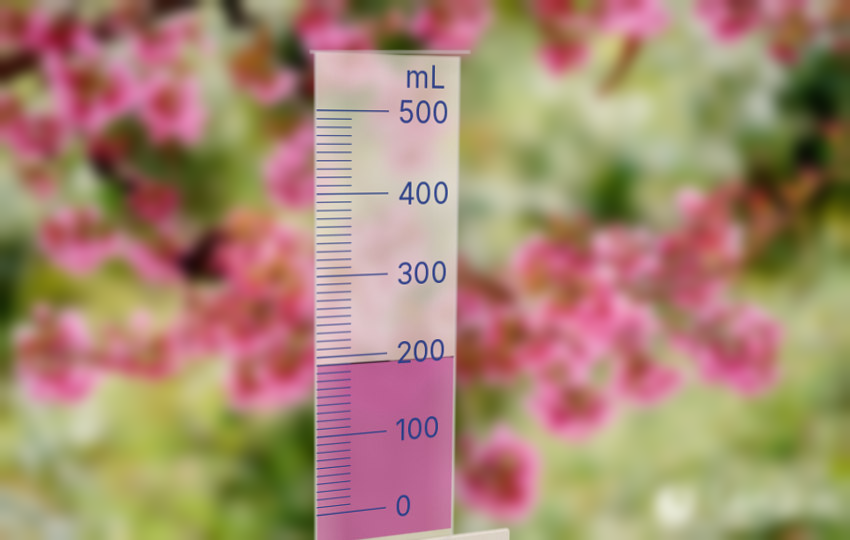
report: 190 (mL)
